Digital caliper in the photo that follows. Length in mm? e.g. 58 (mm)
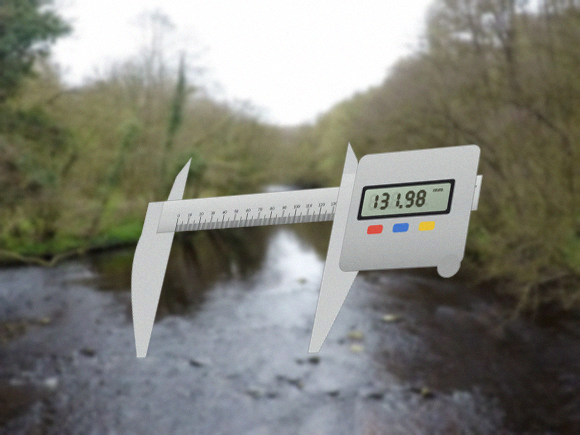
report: 131.98 (mm)
